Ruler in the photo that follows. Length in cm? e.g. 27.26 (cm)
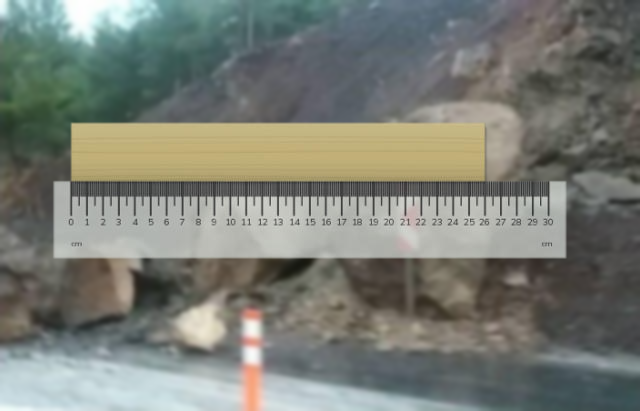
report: 26 (cm)
